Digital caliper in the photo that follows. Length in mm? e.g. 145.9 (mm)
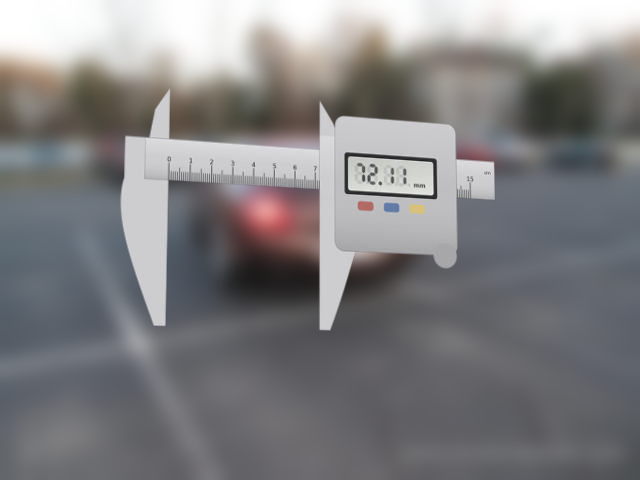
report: 72.11 (mm)
